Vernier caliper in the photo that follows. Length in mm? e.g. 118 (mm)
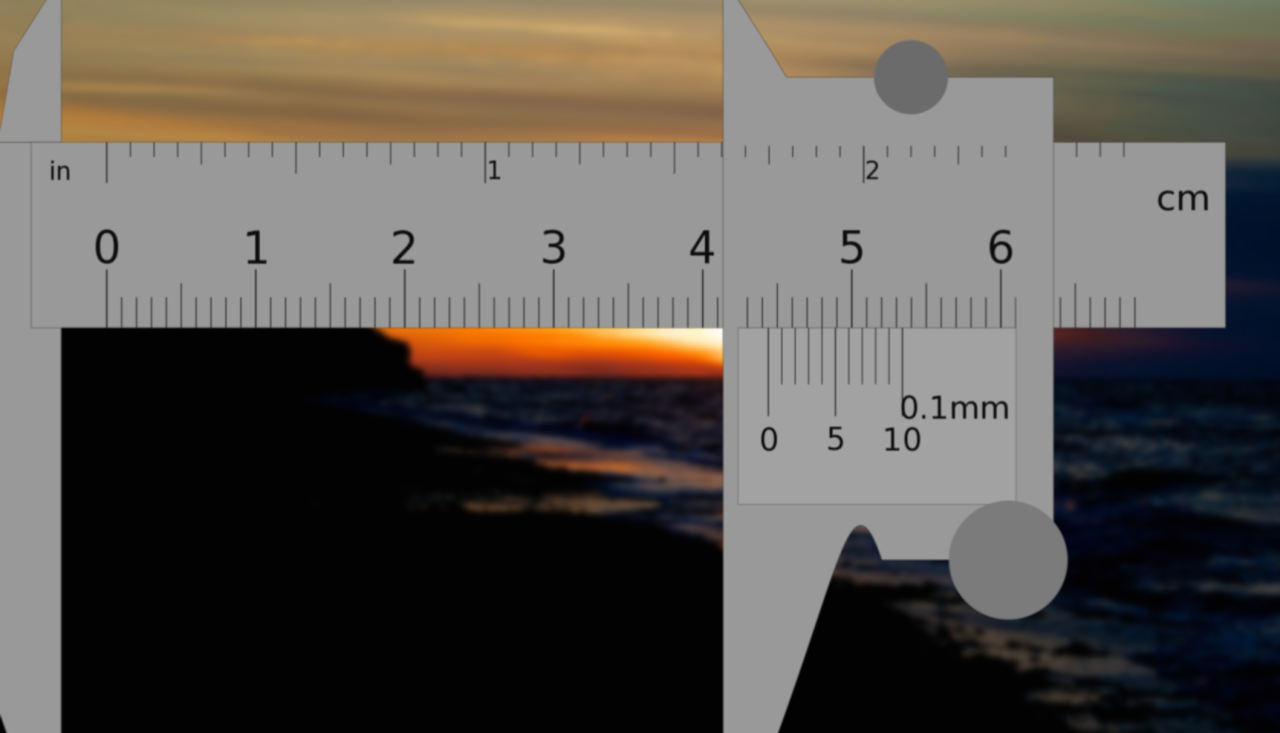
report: 44.4 (mm)
